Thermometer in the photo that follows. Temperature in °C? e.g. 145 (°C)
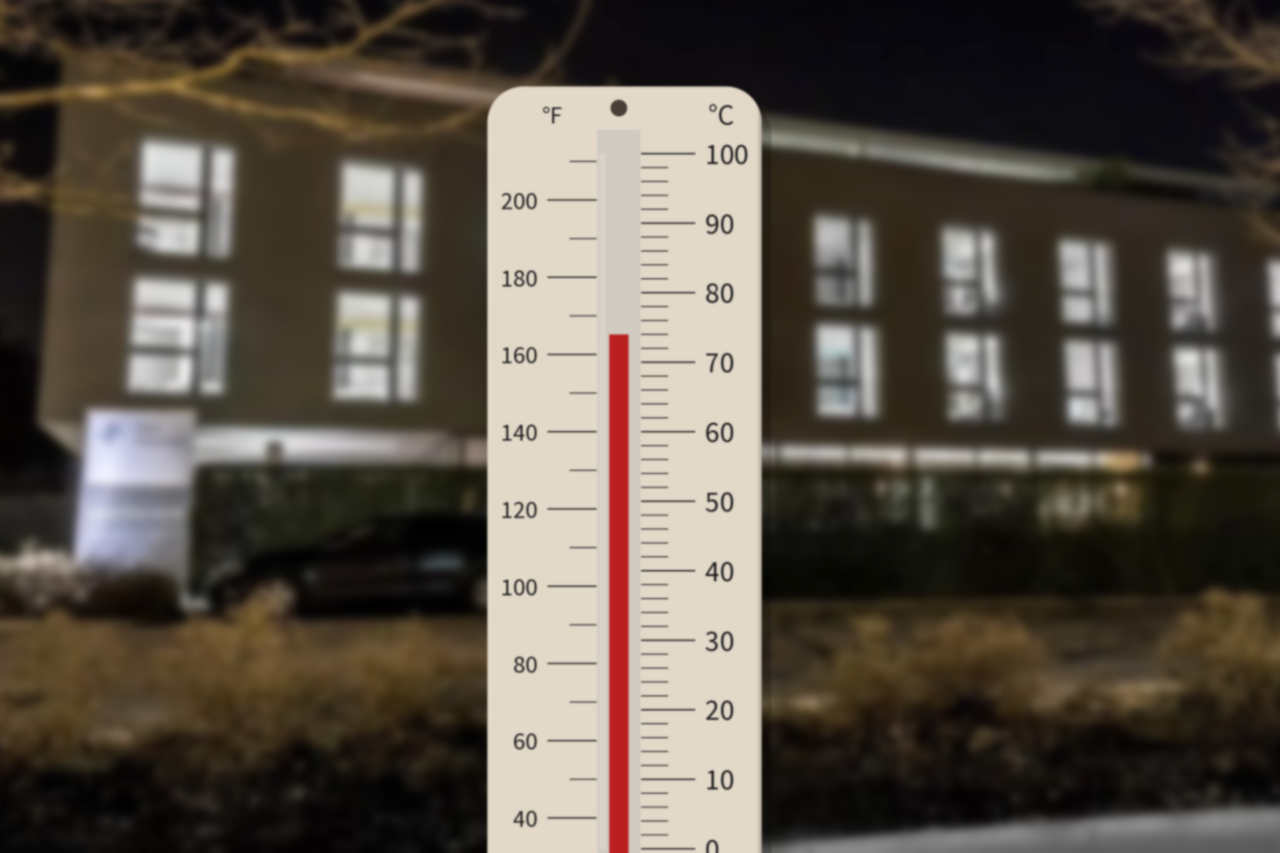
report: 74 (°C)
